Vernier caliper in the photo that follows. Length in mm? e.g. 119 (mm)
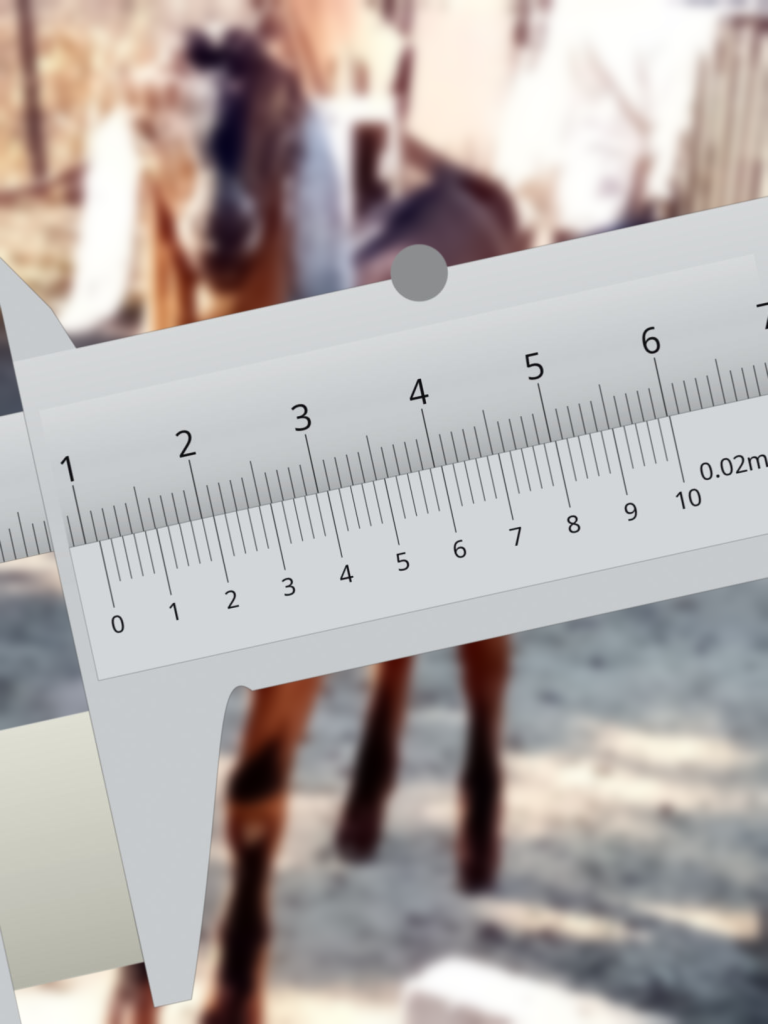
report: 11.2 (mm)
